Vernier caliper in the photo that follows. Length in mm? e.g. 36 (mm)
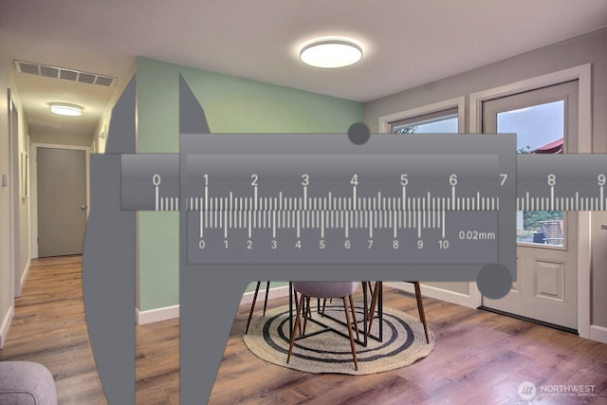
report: 9.0 (mm)
